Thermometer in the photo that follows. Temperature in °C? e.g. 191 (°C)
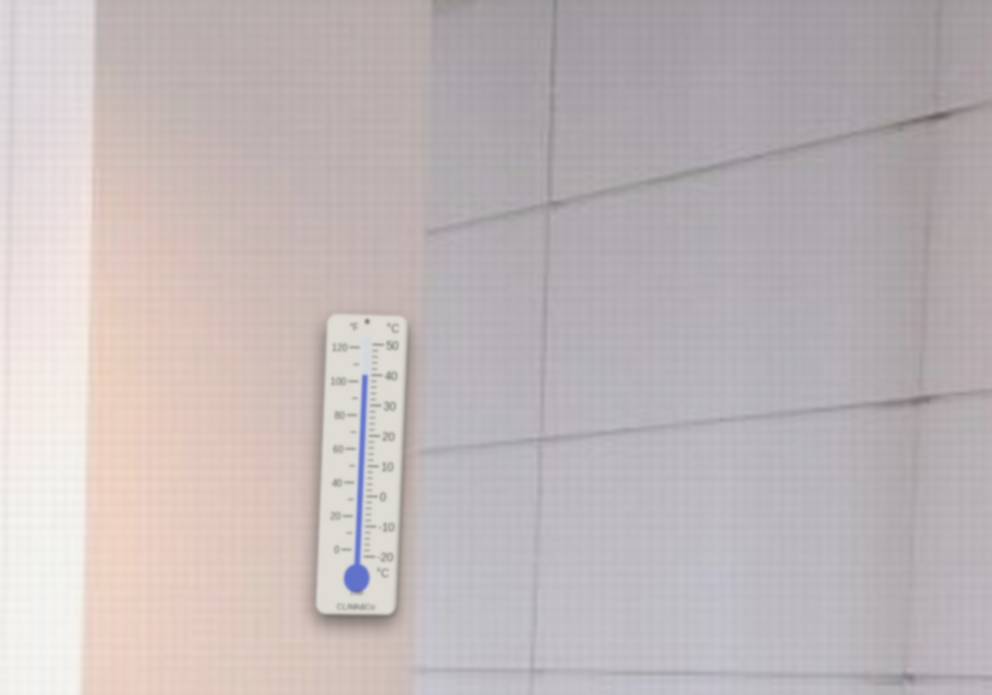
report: 40 (°C)
